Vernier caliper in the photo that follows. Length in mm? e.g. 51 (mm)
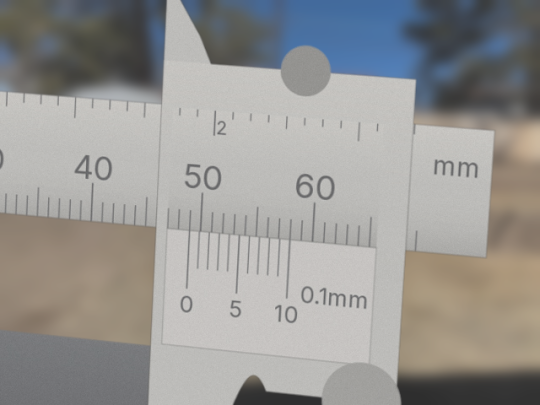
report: 49.0 (mm)
